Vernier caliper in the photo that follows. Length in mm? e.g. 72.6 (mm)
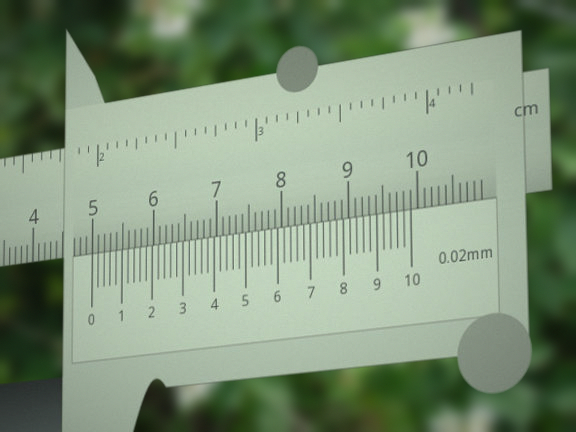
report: 50.0 (mm)
